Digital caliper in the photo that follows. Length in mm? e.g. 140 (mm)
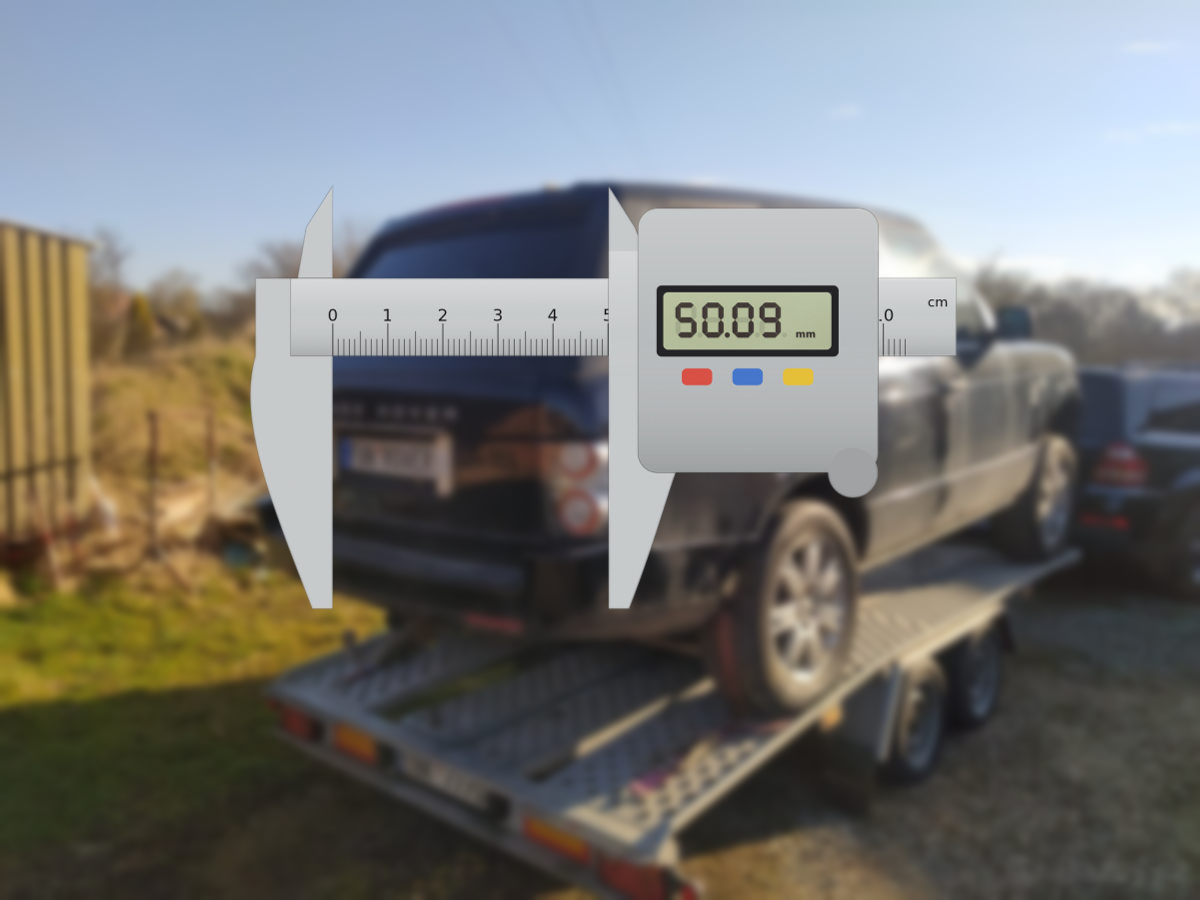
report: 50.09 (mm)
